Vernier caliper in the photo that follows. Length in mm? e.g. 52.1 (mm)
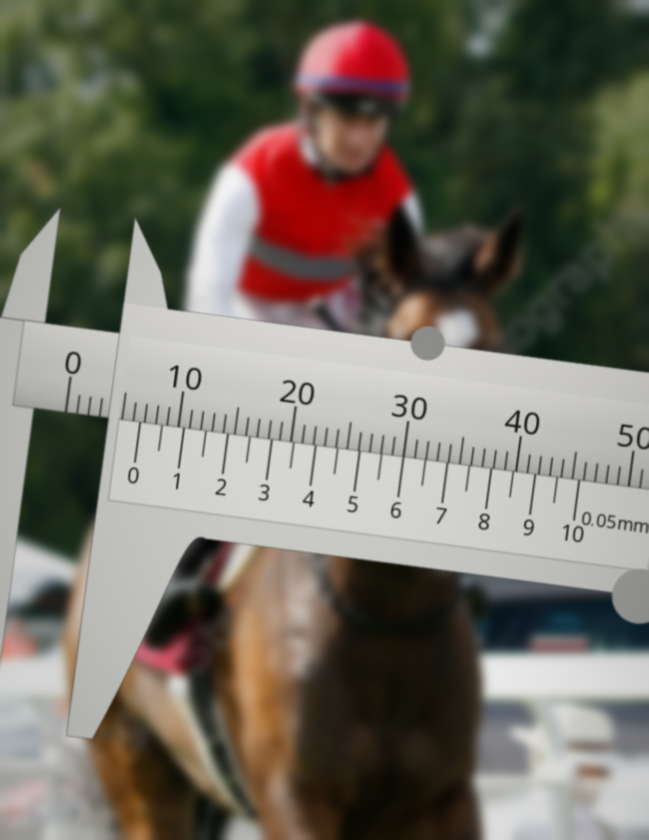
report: 6.6 (mm)
